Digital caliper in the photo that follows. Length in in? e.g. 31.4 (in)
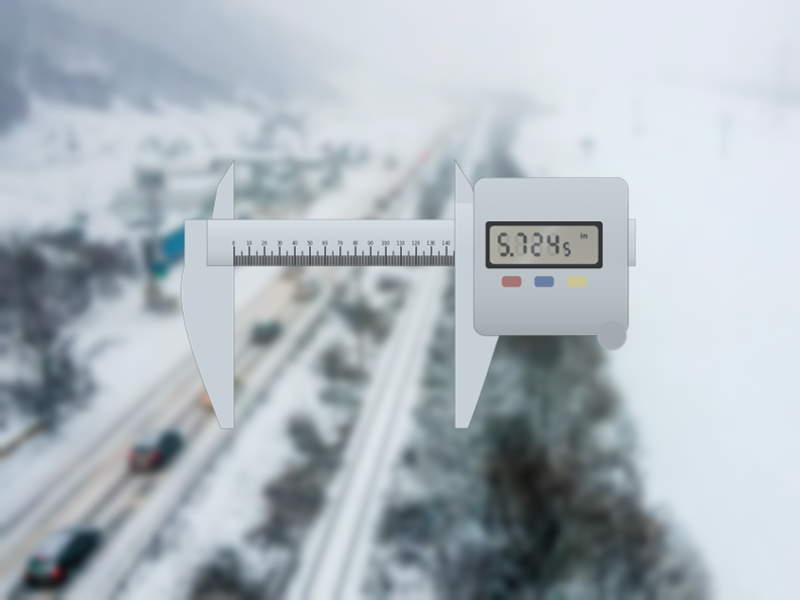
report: 5.7245 (in)
